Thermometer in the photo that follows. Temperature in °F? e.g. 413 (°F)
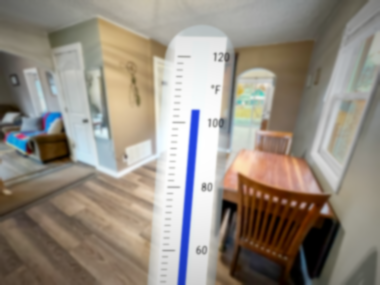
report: 104 (°F)
